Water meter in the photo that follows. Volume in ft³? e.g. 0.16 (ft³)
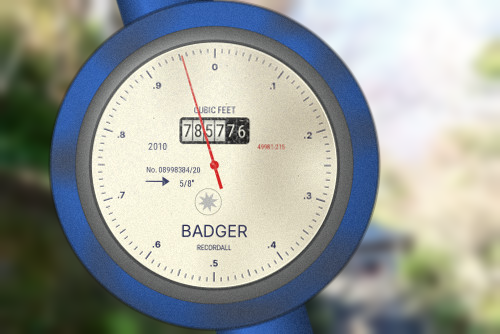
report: 785775.95 (ft³)
